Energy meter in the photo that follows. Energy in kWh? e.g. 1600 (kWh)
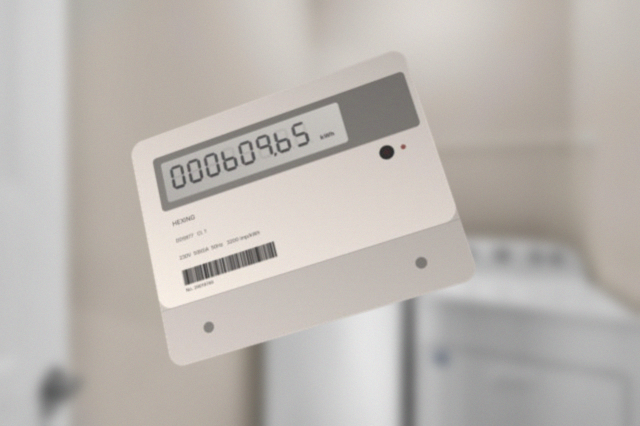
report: 609.65 (kWh)
